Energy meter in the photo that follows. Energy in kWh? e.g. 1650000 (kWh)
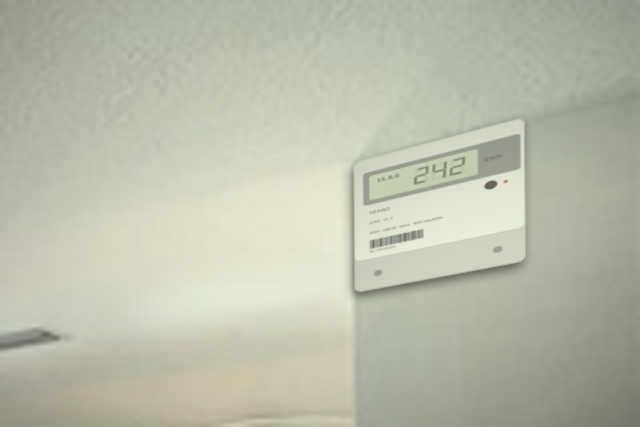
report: 242 (kWh)
